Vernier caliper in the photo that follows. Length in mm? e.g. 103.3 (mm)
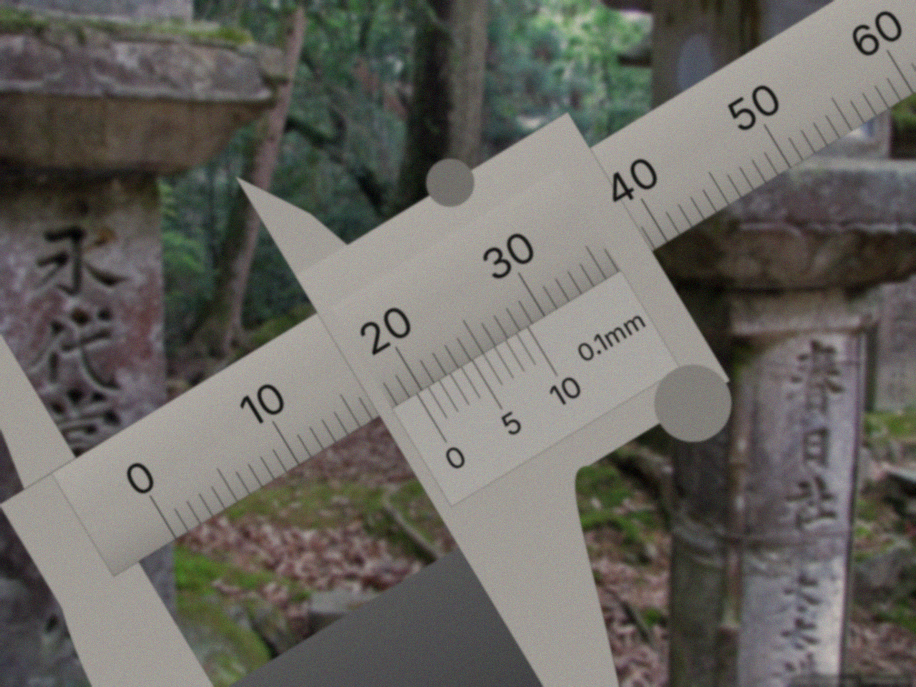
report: 19.6 (mm)
